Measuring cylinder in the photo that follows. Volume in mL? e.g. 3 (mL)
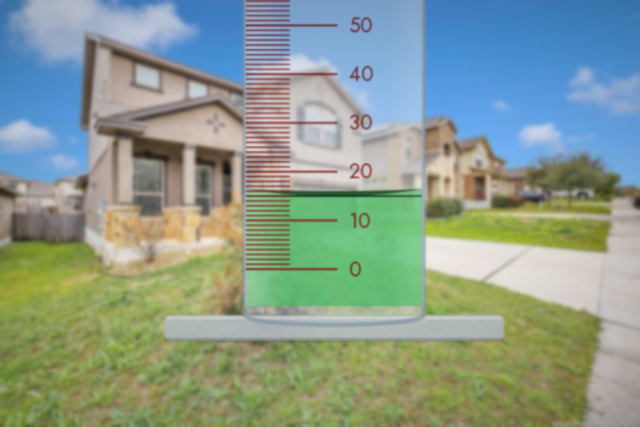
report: 15 (mL)
